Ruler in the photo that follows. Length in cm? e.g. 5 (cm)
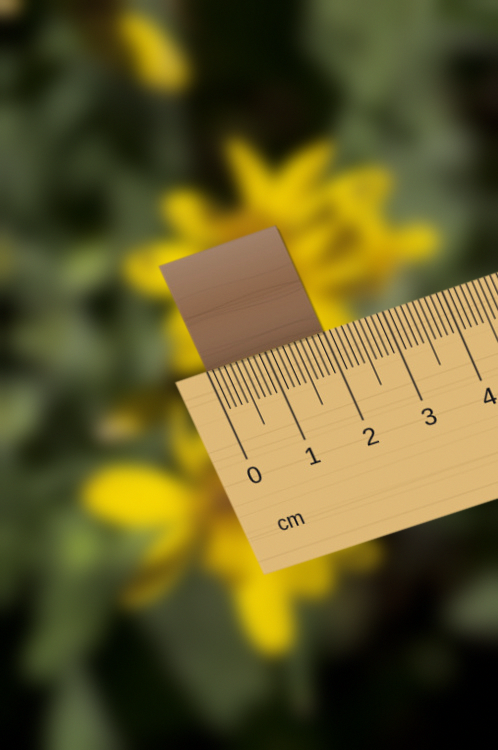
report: 2 (cm)
